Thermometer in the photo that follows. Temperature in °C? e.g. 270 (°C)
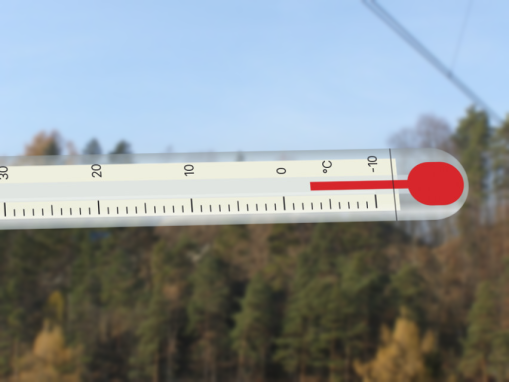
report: -3 (°C)
